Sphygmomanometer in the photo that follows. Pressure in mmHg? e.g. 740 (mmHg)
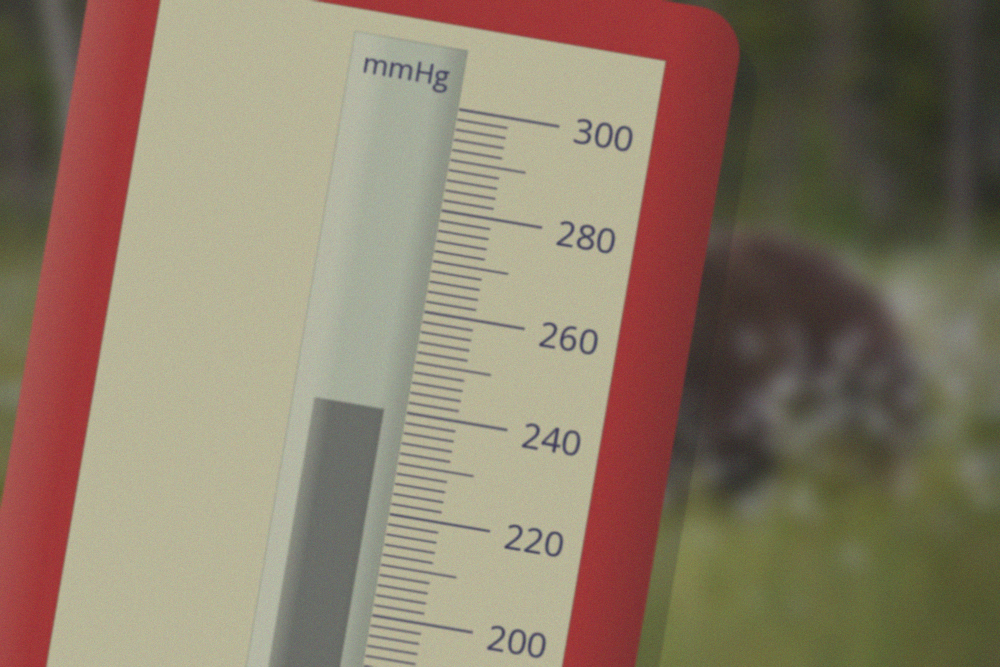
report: 240 (mmHg)
